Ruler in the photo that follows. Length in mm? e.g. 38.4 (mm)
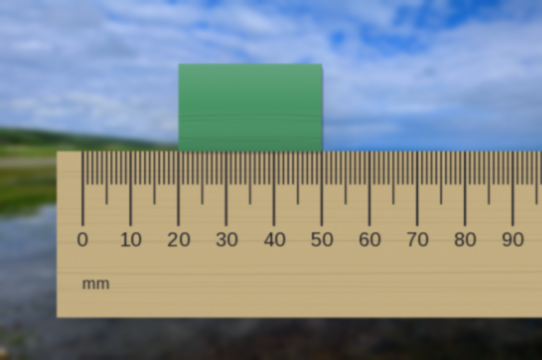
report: 30 (mm)
